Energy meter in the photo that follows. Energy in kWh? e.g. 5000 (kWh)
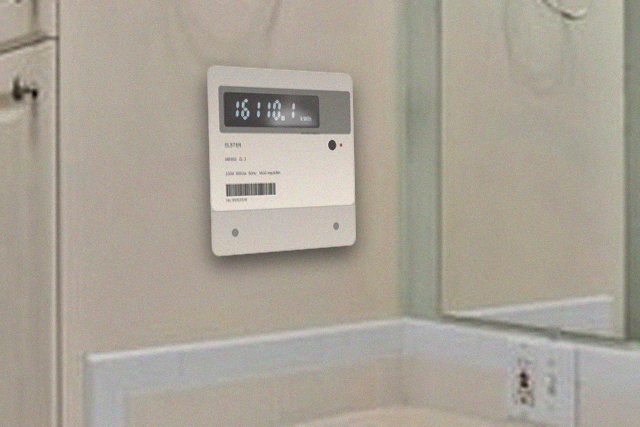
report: 16110.1 (kWh)
